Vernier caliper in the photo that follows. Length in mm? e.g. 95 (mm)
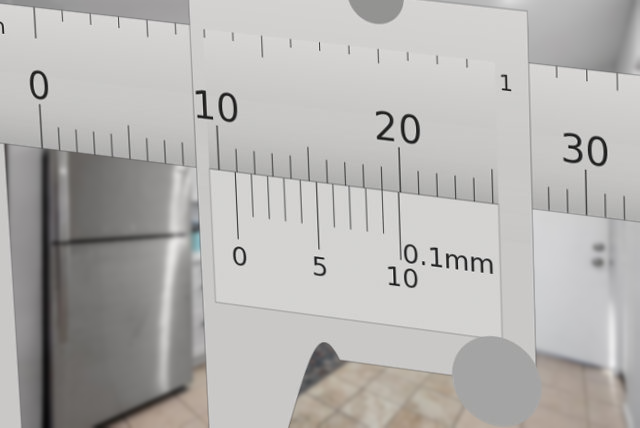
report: 10.9 (mm)
